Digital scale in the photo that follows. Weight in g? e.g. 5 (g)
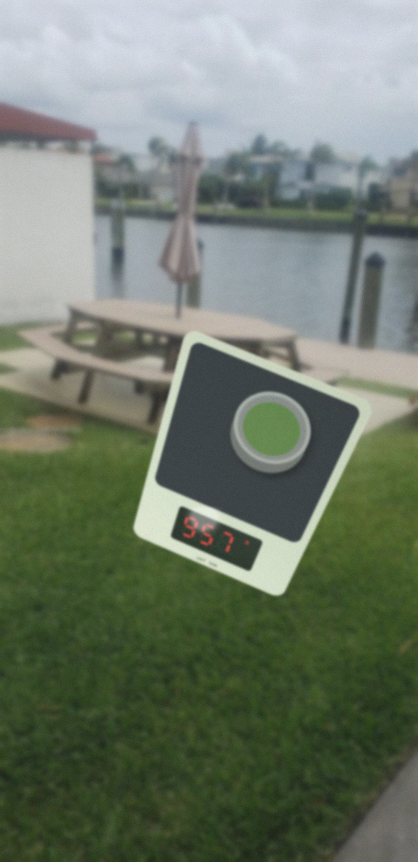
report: 957 (g)
